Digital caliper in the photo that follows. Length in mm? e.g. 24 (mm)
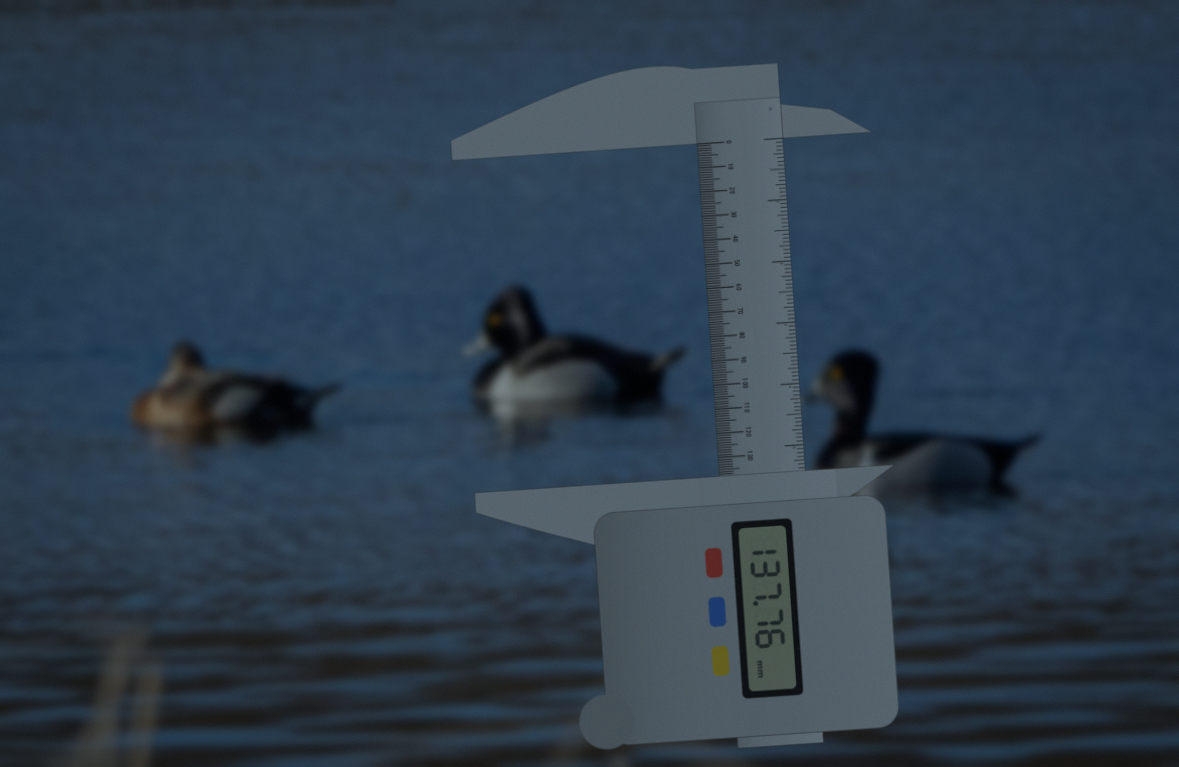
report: 137.76 (mm)
